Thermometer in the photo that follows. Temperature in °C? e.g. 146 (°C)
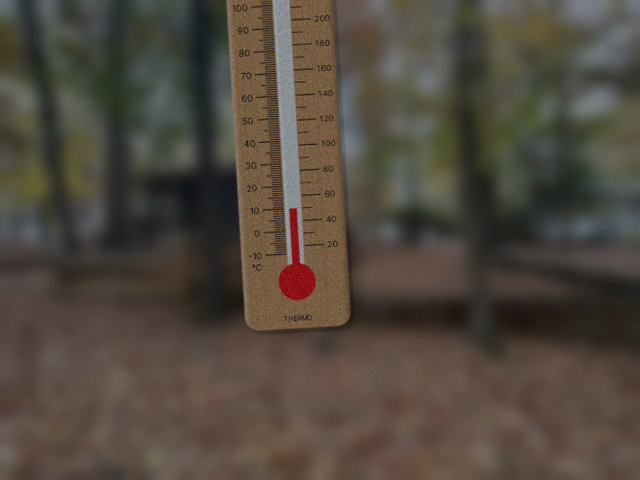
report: 10 (°C)
